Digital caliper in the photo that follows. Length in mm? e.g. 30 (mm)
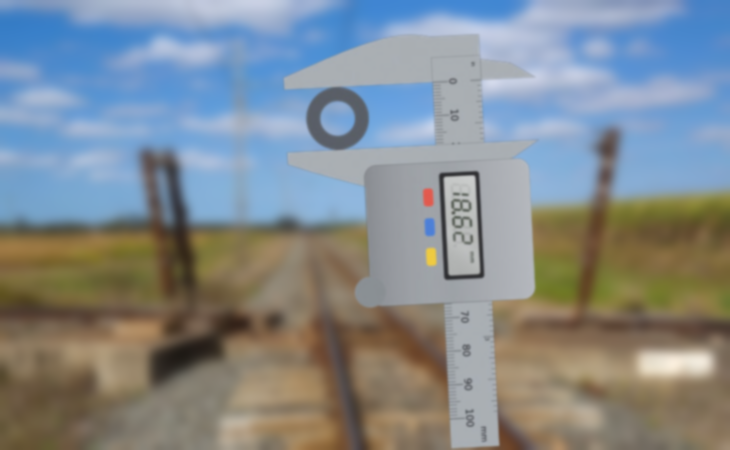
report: 18.62 (mm)
